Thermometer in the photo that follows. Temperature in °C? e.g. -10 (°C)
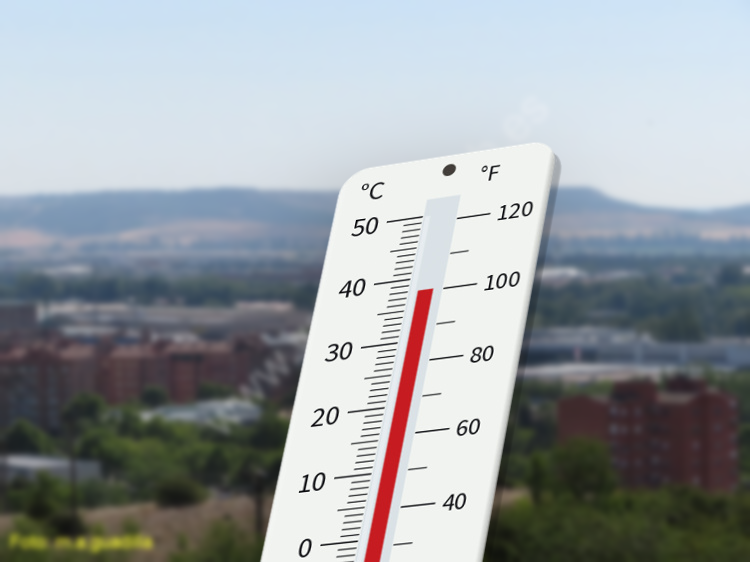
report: 38 (°C)
